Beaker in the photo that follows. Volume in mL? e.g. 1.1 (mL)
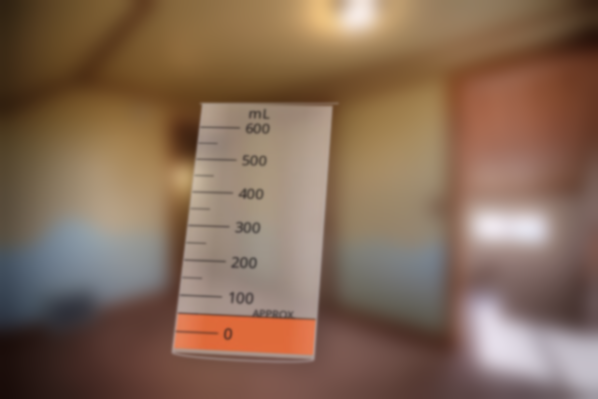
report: 50 (mL)
